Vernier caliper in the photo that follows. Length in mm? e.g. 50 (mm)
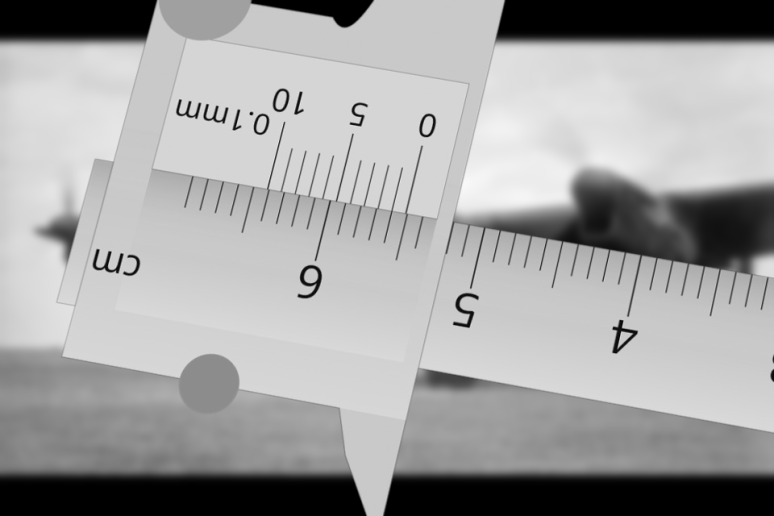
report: 55.1 (mm)
